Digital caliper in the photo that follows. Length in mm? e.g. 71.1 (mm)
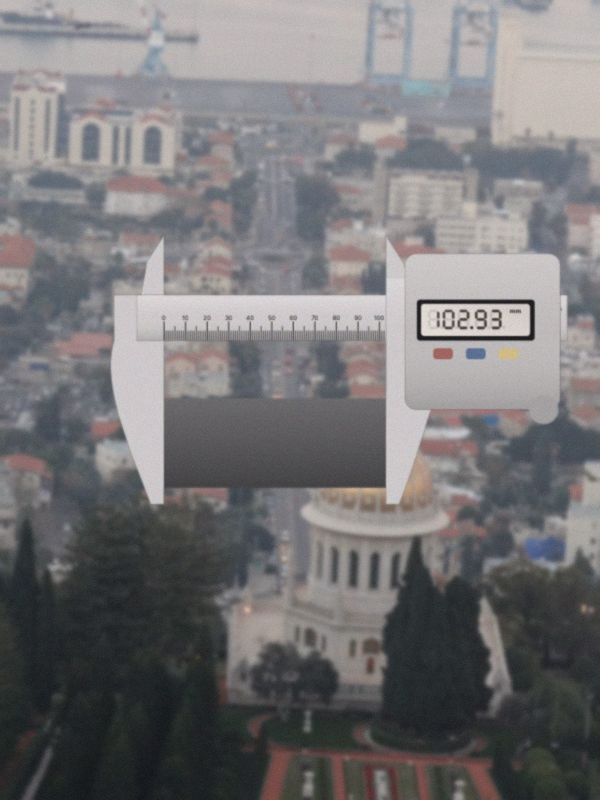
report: 102.93 (mm)
